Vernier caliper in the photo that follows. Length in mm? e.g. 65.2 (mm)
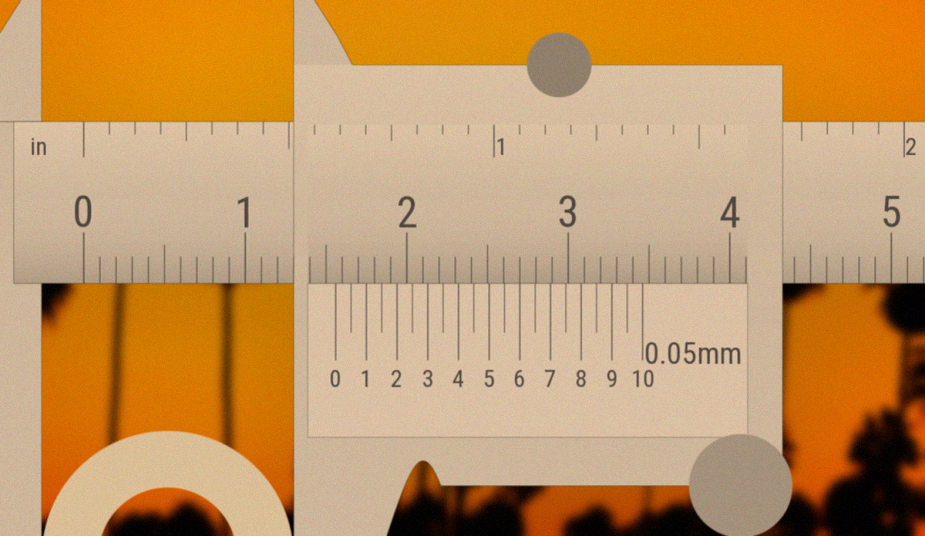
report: 15.6 (mm)
